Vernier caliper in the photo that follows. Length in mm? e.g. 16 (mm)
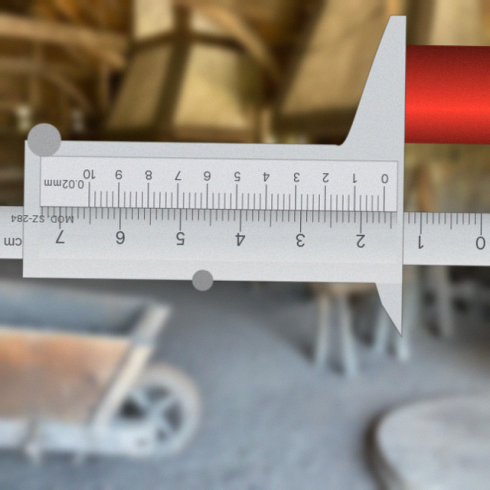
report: 16.2 (mm)
